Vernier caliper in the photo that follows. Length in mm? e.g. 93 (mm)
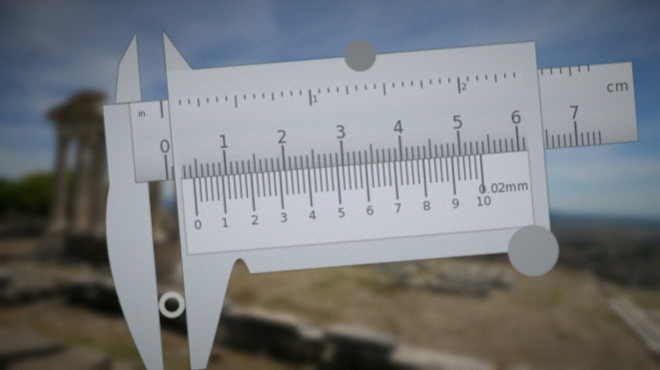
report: 4.5 (mm)
